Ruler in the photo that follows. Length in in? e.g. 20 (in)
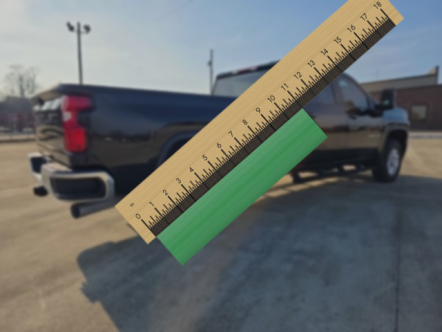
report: 11 (in)
